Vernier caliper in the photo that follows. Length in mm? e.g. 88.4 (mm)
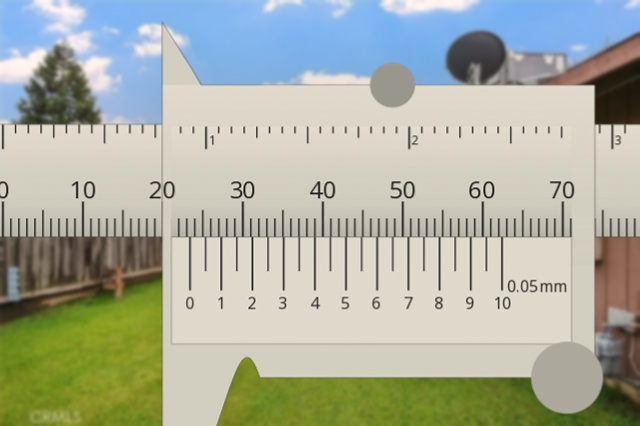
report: 23.4 (mm)
